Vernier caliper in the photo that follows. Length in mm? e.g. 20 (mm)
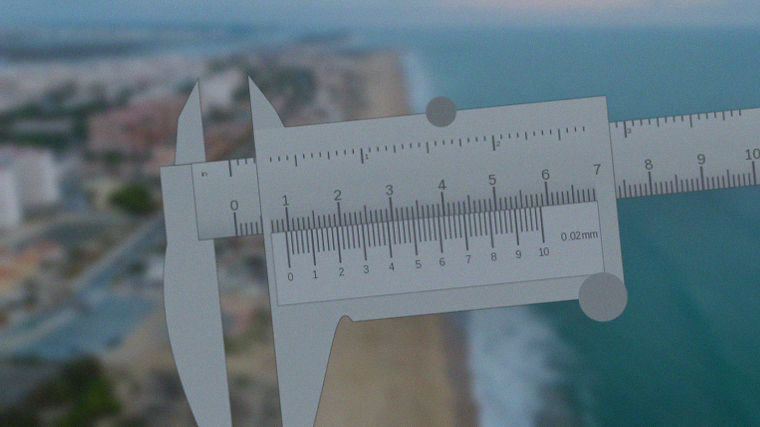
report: 9.5 (mm)
